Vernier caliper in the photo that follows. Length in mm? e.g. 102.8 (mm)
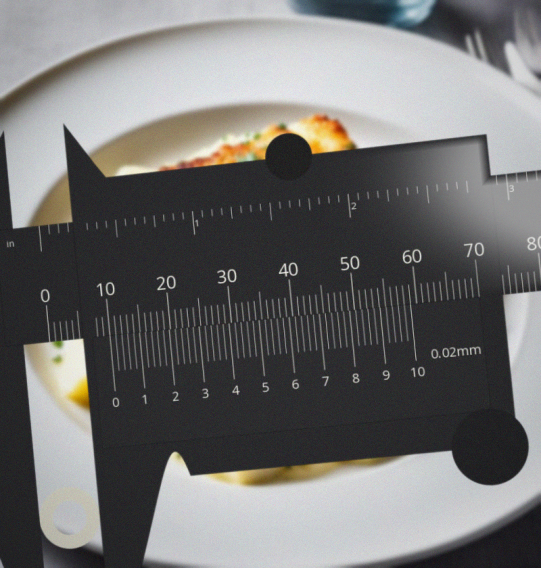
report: 10.0 (mm)
